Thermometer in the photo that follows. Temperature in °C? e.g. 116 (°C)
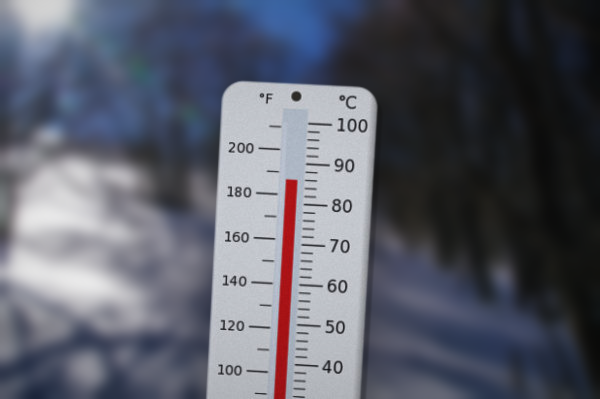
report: 86 (°C)
